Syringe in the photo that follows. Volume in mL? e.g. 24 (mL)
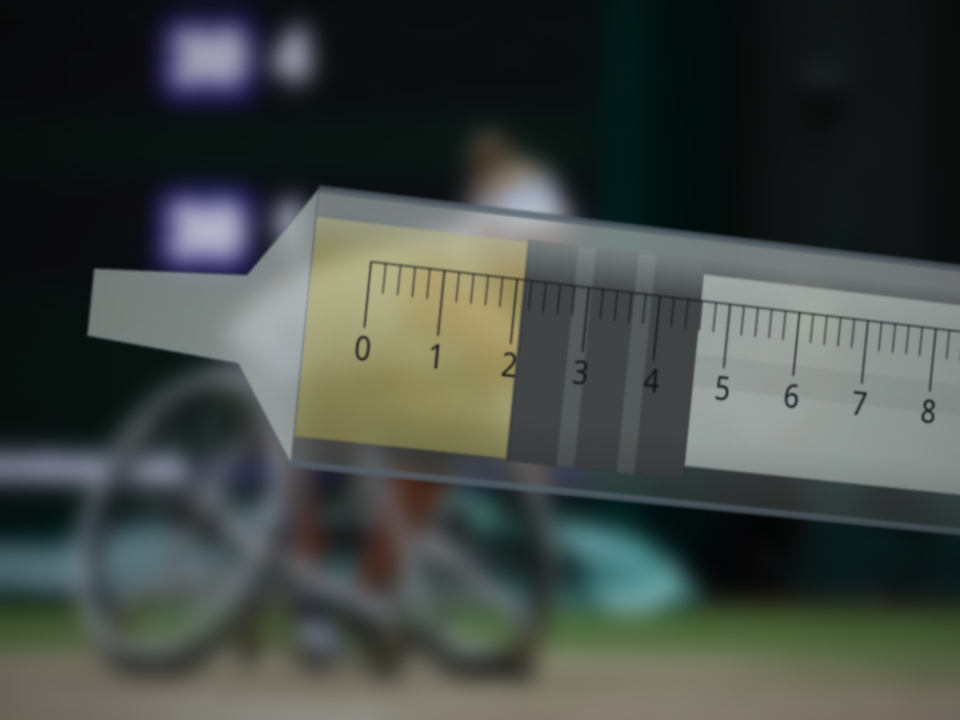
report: 2.1 (mL)
